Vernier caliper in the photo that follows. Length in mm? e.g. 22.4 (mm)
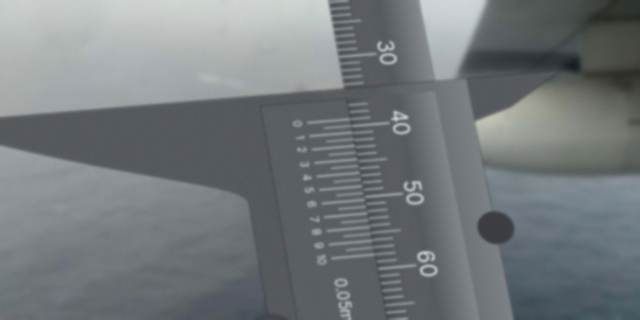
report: 39.0 (mm)
